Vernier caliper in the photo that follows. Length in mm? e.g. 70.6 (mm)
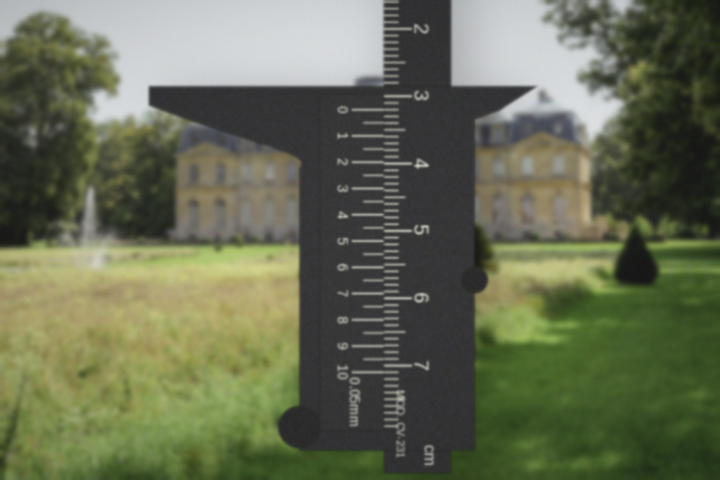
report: 32.0 (mm)
